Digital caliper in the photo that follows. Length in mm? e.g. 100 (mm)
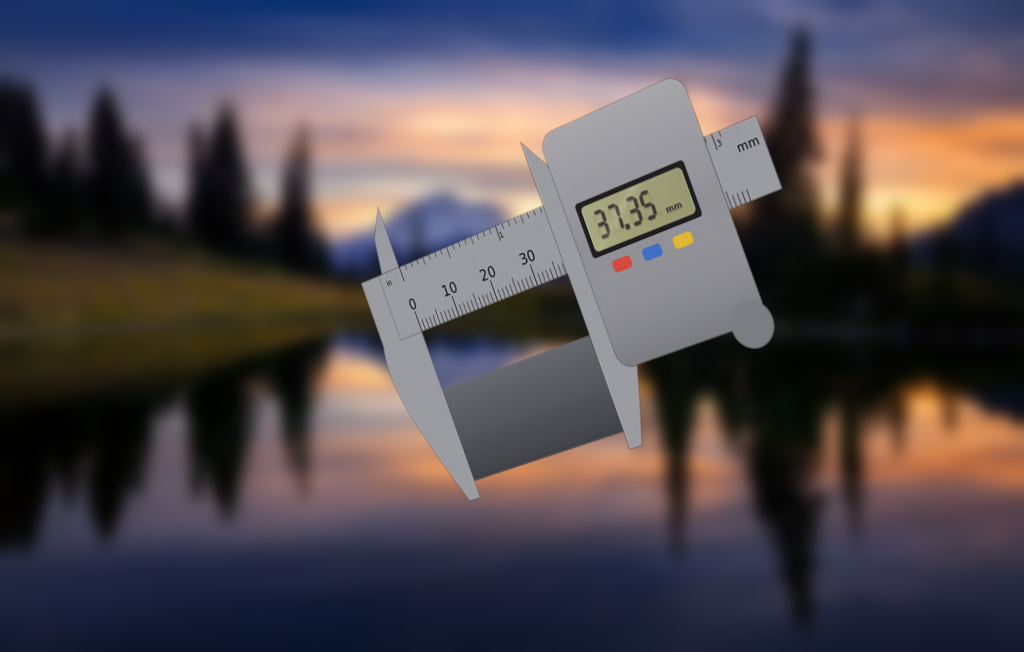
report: 37.35 (mm)
